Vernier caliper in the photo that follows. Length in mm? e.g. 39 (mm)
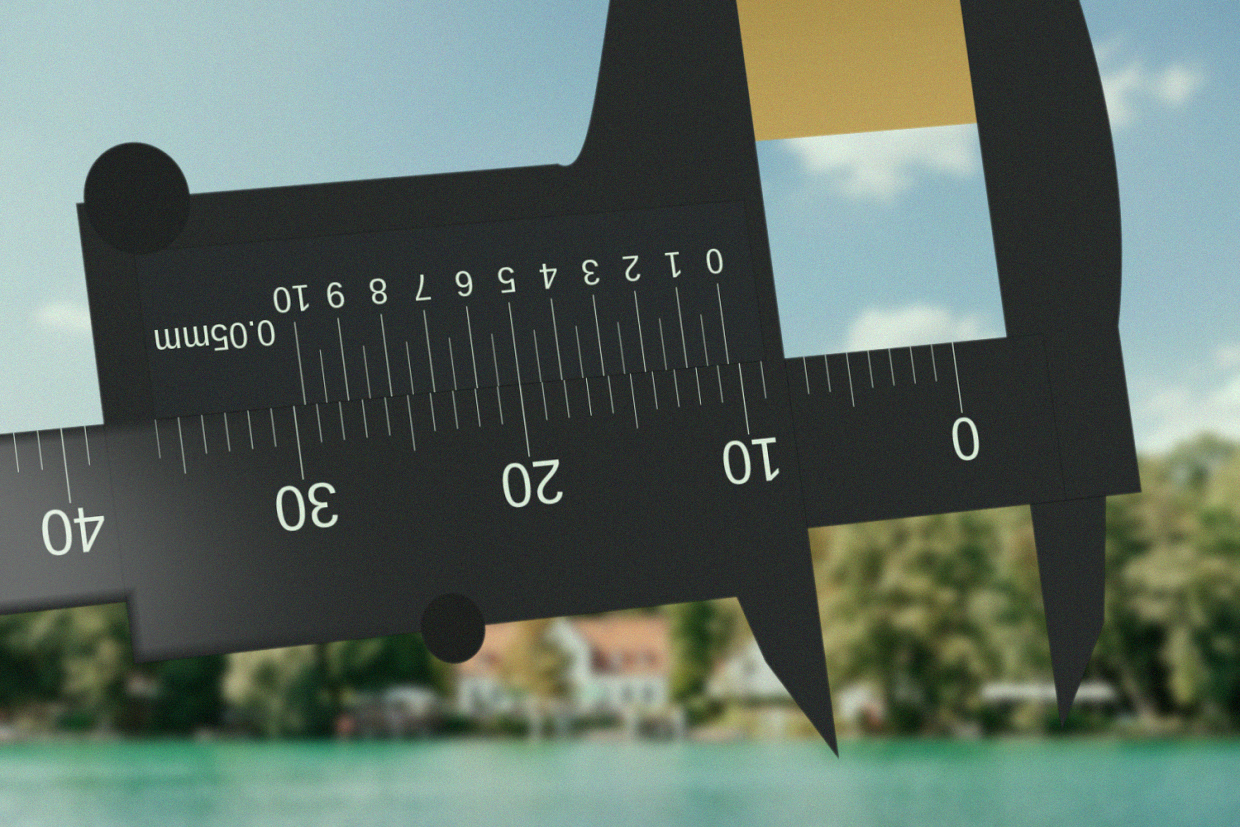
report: 10.50 (mm)
